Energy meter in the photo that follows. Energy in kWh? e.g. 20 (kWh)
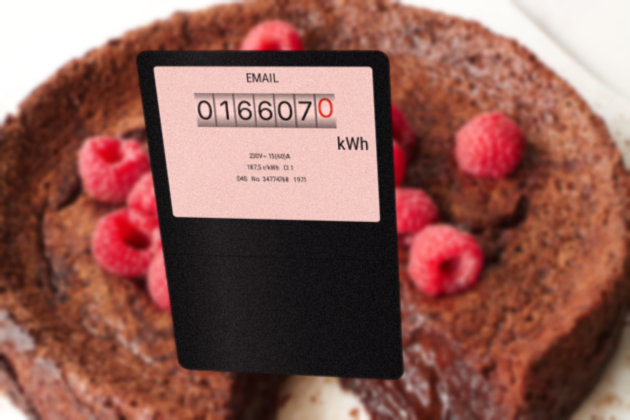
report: 16607.0 (kWh)
